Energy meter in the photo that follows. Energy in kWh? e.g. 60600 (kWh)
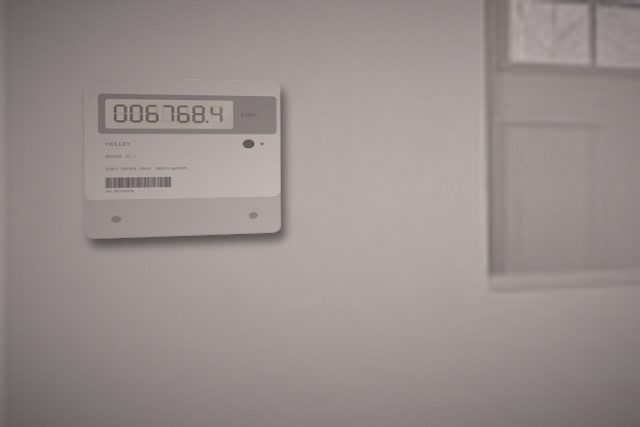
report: 6768.4 (kWh)
